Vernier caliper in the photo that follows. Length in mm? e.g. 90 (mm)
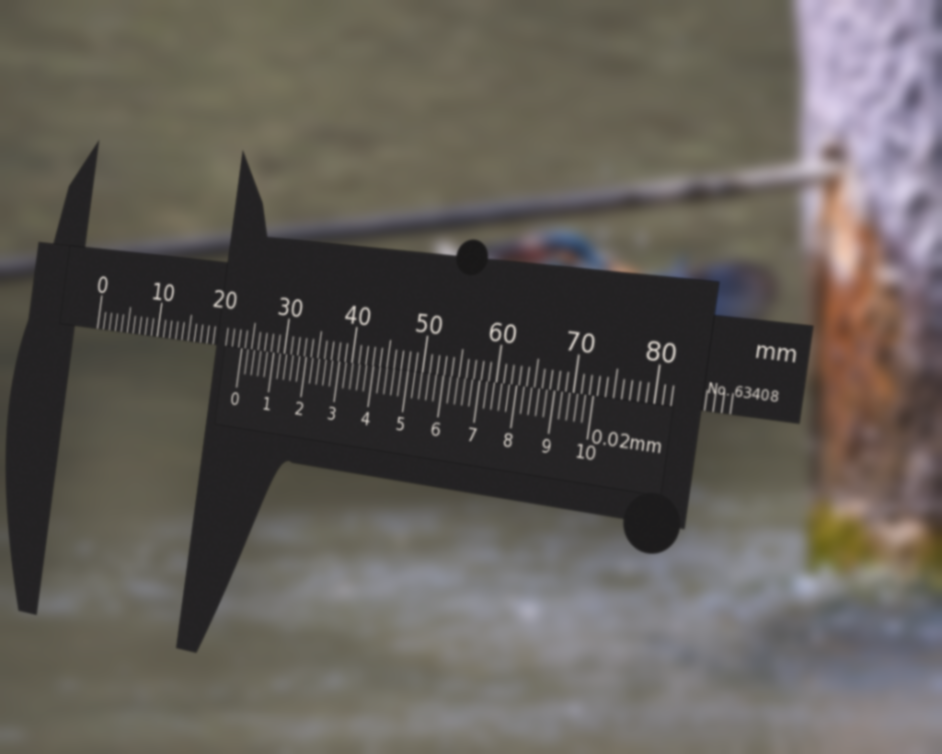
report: 23.5 (mm)
